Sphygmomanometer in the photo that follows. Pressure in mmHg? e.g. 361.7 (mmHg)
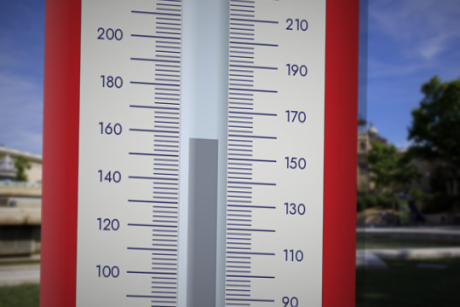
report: 158 (mmHg)
